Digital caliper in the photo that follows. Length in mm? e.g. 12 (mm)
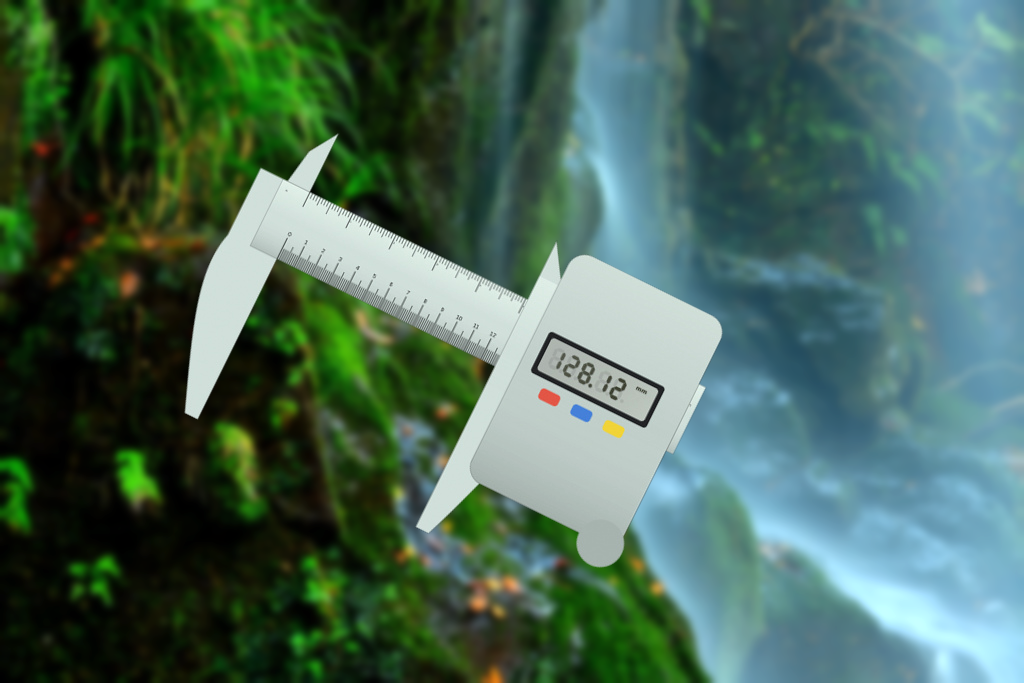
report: 128.12 (mm)
